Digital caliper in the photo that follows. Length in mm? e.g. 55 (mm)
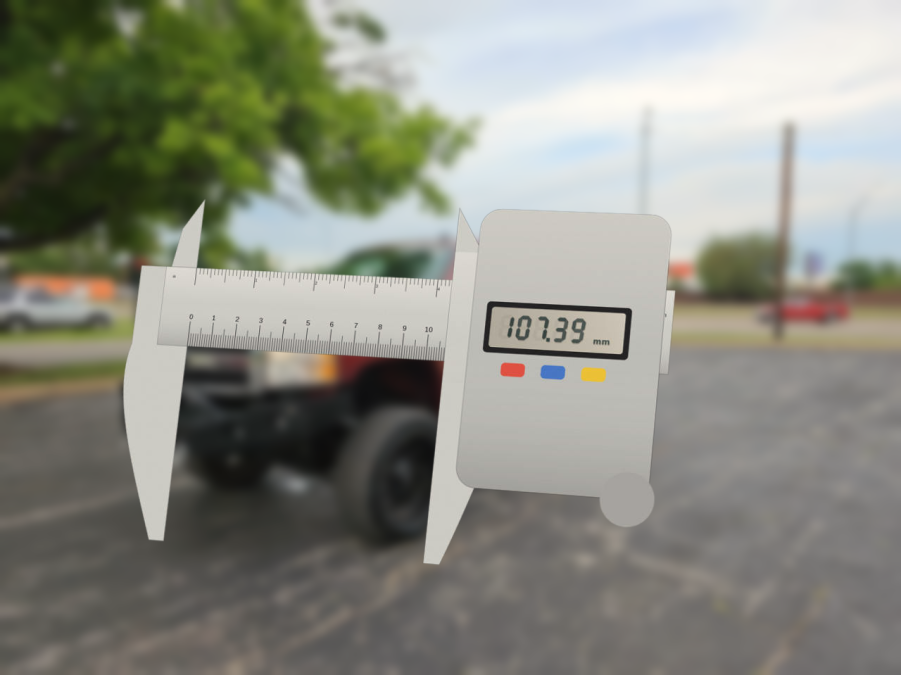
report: 107.39 (mm)
